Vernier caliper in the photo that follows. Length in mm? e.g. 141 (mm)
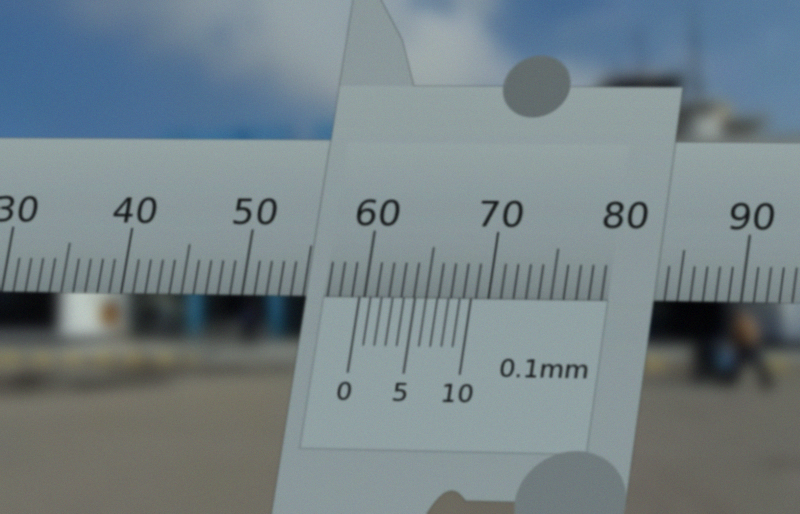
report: 59.6 (mm)
